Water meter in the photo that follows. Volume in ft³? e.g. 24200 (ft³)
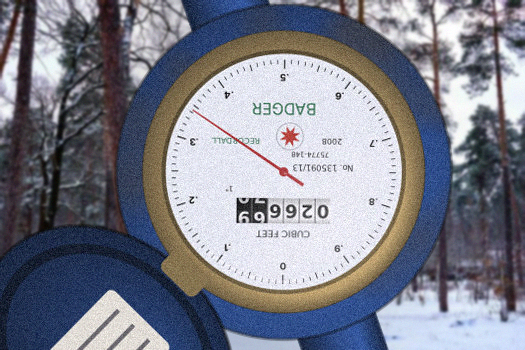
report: 26669.34 (ft³)
